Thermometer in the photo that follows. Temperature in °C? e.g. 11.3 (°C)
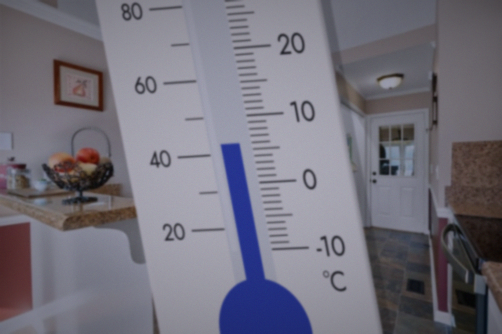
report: 6 (°C)
